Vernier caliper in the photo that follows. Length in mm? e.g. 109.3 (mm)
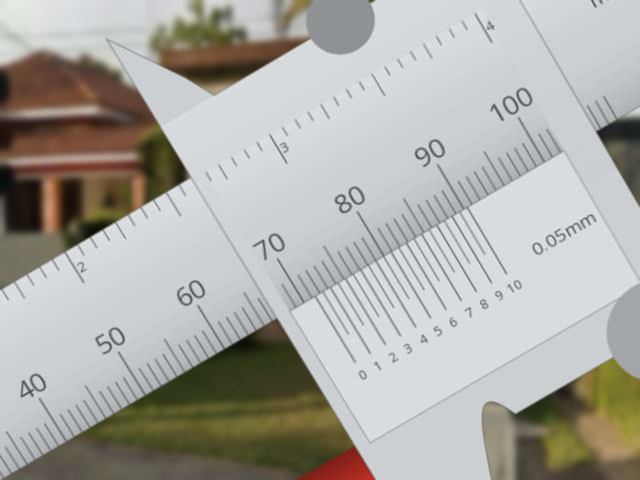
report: 71.4 (mm)
